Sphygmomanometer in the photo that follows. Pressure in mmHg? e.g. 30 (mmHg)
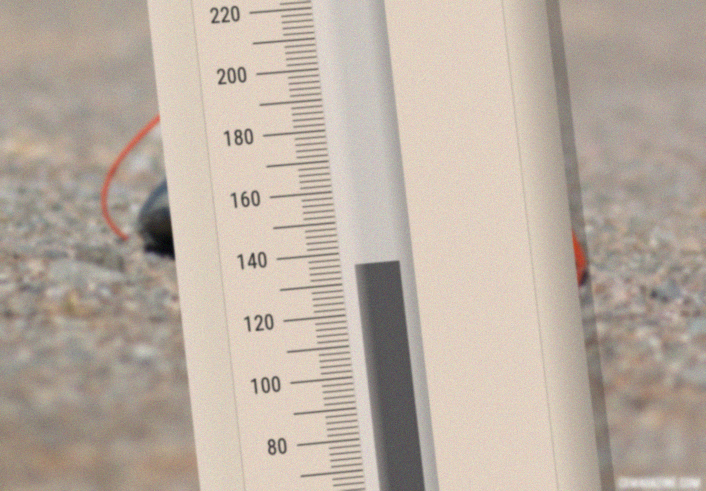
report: 136 (mmHg)
